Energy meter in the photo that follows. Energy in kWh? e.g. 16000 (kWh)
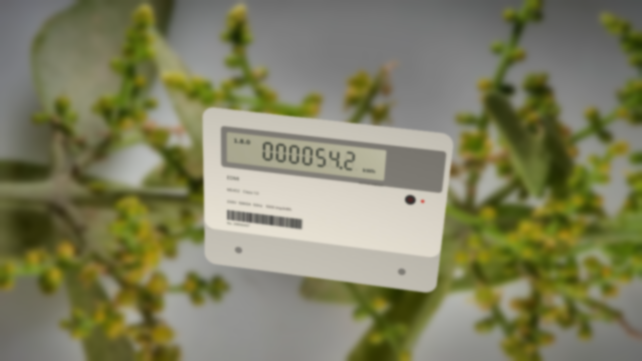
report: 54.2 (kWh)
